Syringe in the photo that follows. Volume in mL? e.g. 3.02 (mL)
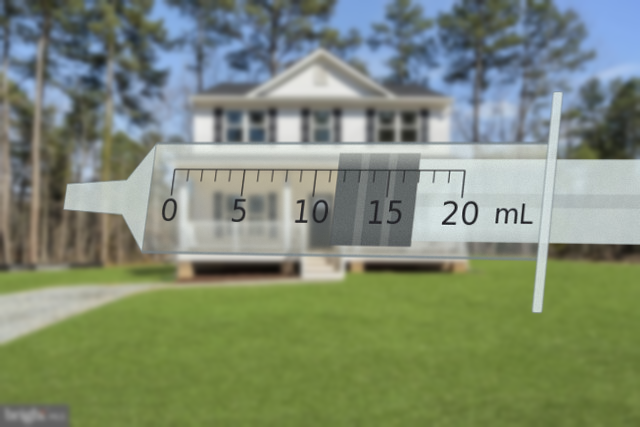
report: 11.5 (mL)
